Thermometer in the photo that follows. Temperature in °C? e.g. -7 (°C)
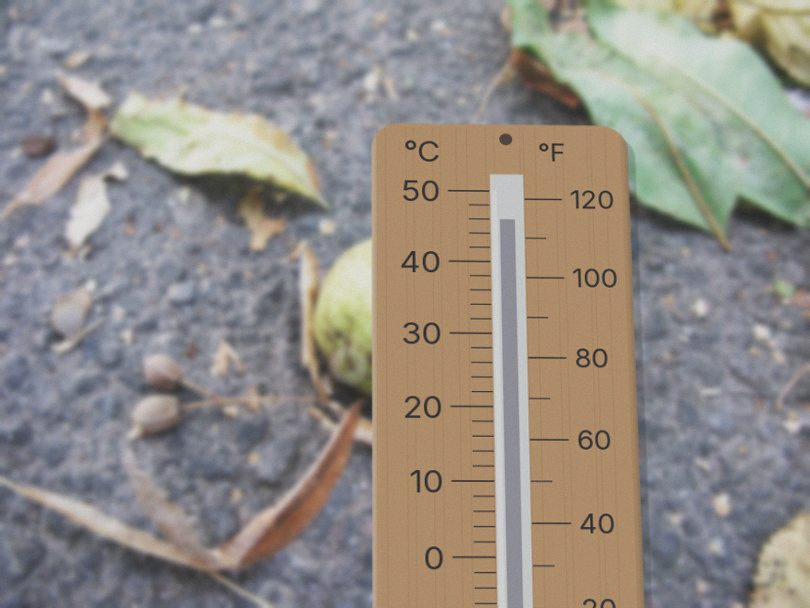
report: 46 (°C)
